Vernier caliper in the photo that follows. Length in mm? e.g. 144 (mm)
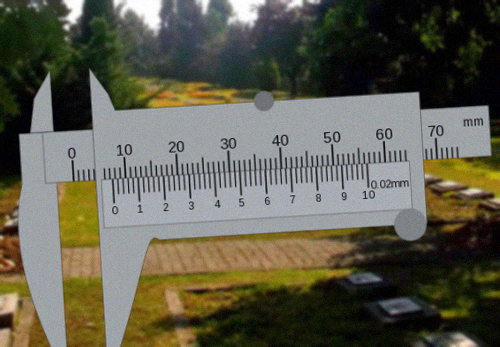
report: 7.5 (mm)
